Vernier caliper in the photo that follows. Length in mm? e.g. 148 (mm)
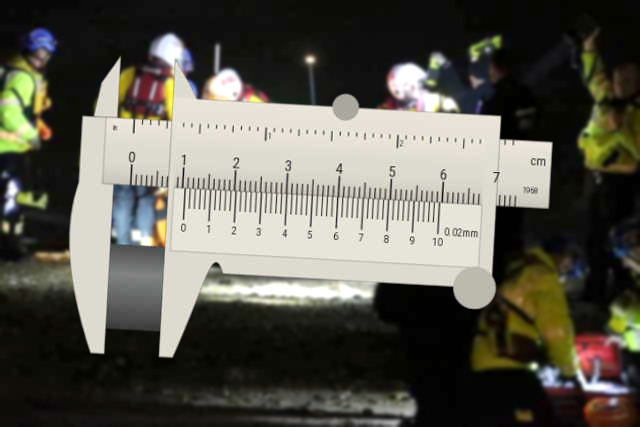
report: 10.5 (mm)
